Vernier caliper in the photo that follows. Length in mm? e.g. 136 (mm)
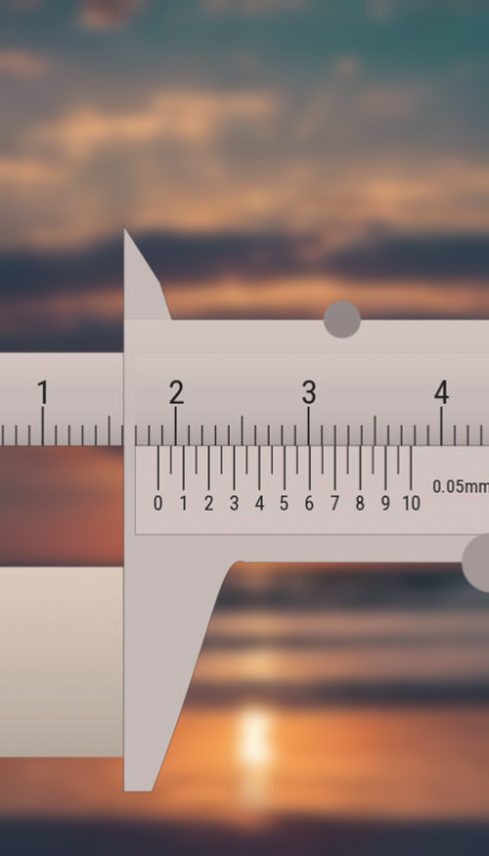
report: 18.7 (mm)
